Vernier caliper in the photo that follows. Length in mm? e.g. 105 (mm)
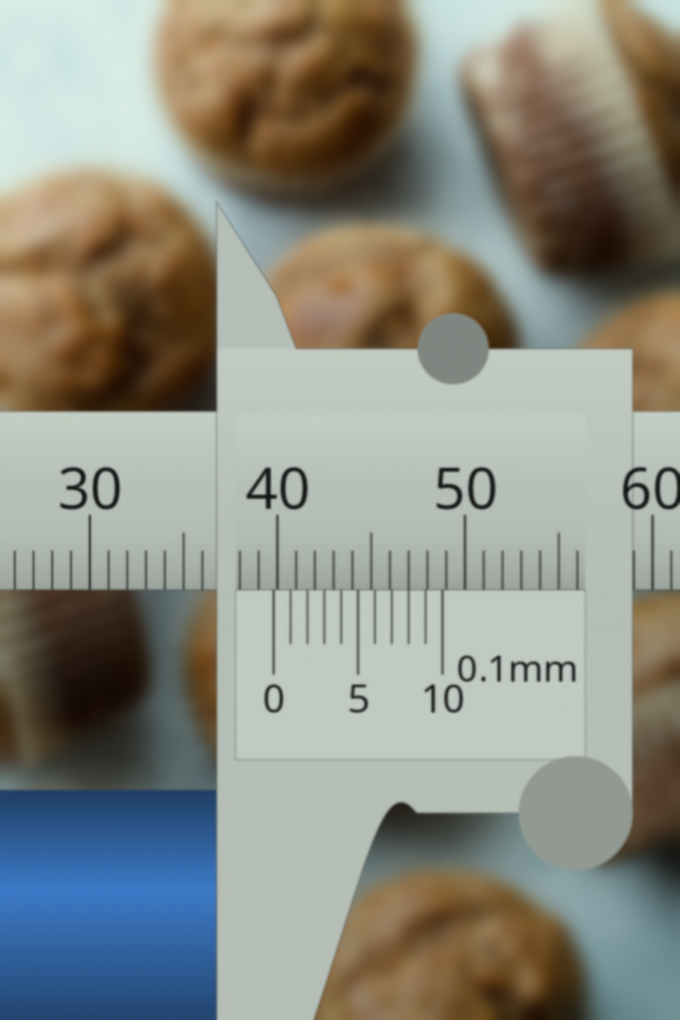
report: 39.8 (mm)
